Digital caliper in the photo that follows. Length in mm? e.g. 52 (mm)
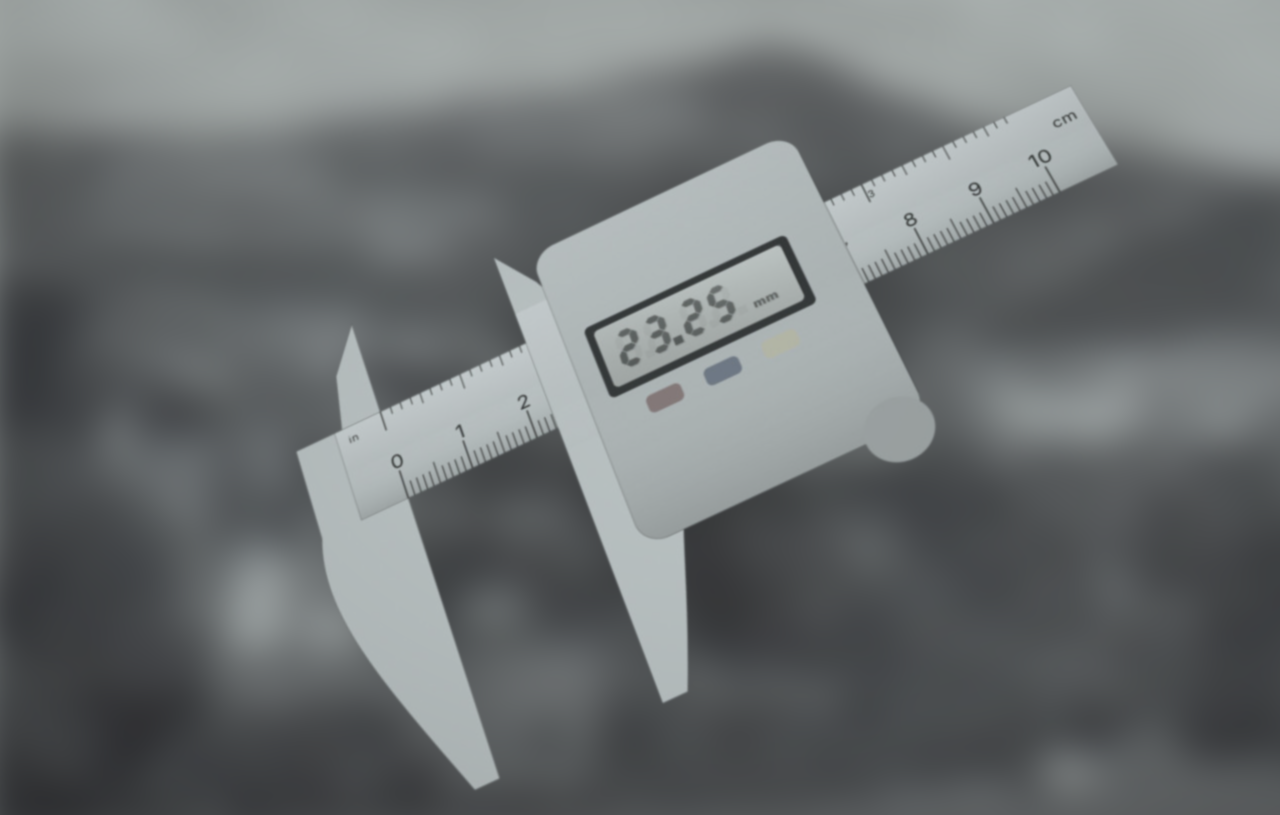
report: 23.25 (mm)
